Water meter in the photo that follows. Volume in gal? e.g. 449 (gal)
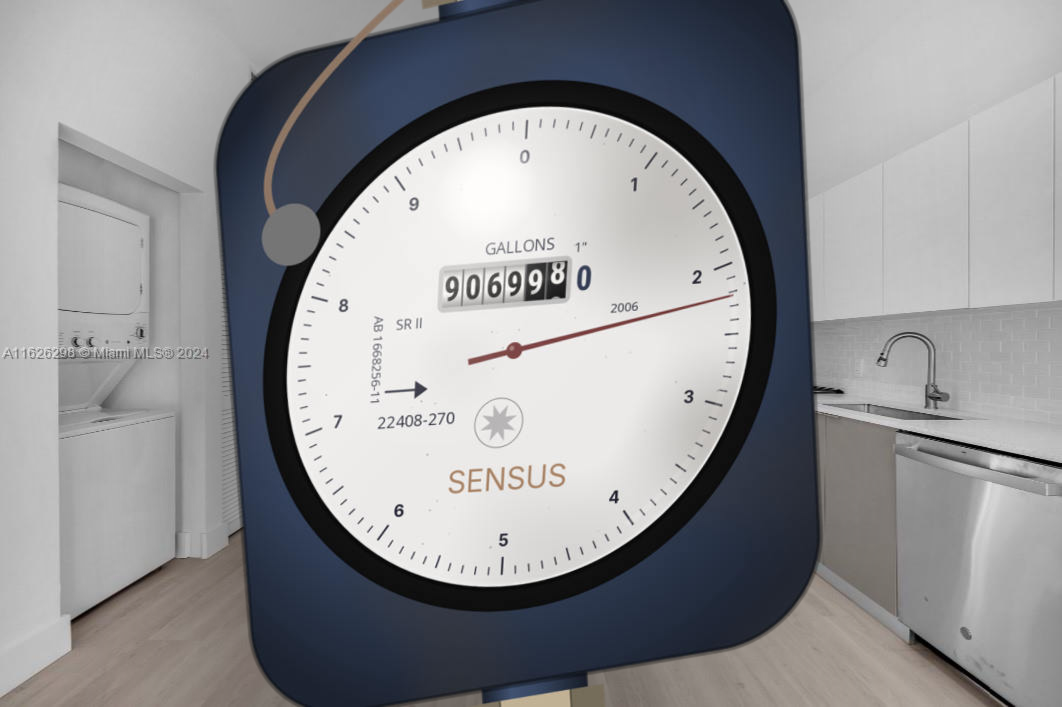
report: 9069982.2 (gal)
